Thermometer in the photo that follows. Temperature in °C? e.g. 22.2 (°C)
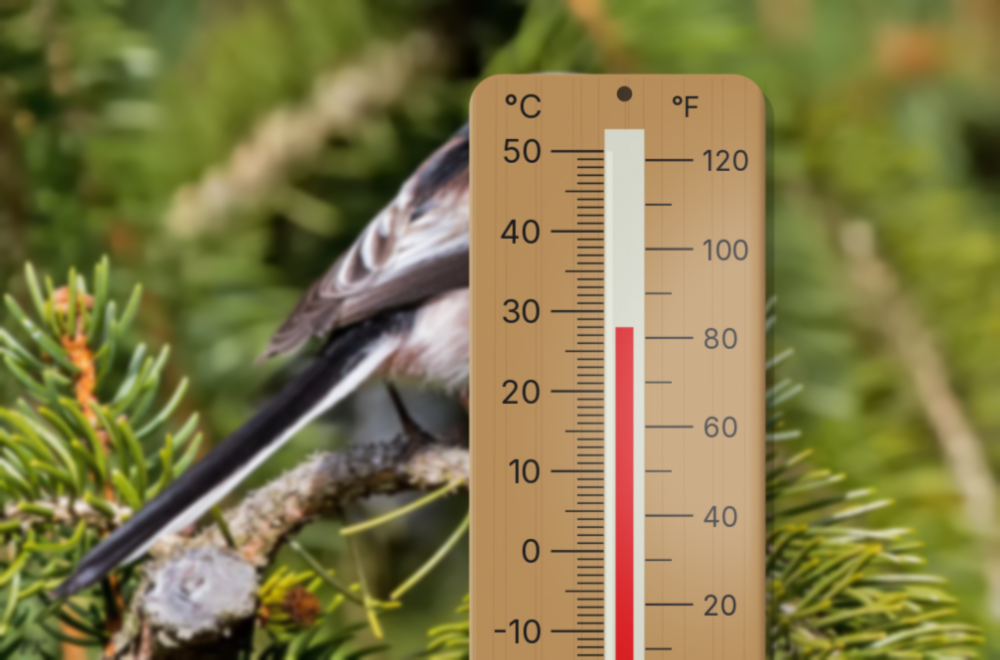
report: 28 (°C)
